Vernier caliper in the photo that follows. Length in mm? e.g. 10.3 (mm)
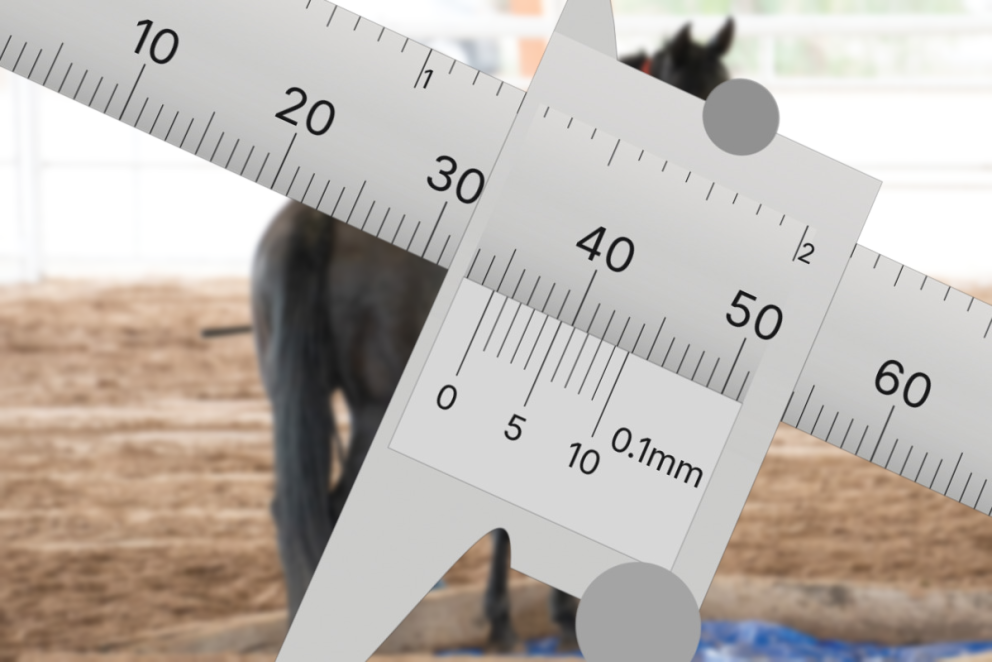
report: 34.8 (mm)
